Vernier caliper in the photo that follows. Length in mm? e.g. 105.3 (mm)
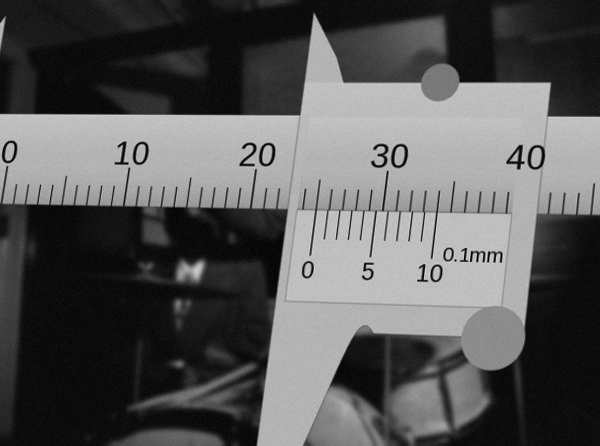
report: 25.0 (mm)
